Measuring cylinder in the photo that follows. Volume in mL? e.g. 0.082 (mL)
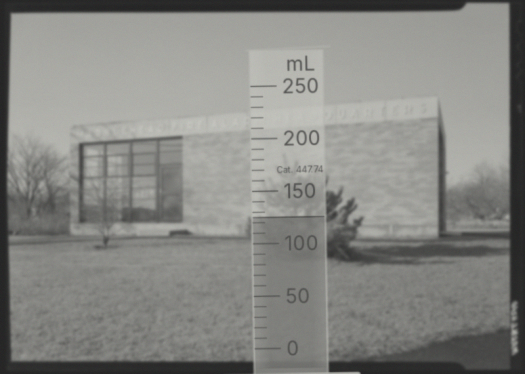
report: 125 (mL)
